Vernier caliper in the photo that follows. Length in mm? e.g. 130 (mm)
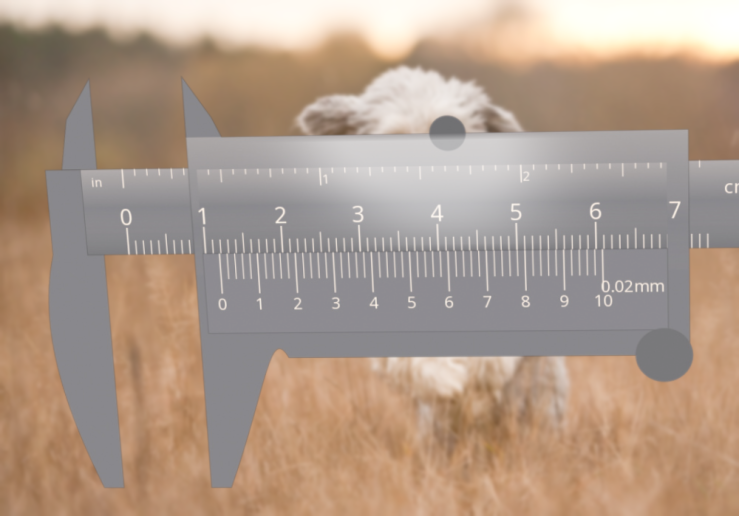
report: 11.8 (mm)
